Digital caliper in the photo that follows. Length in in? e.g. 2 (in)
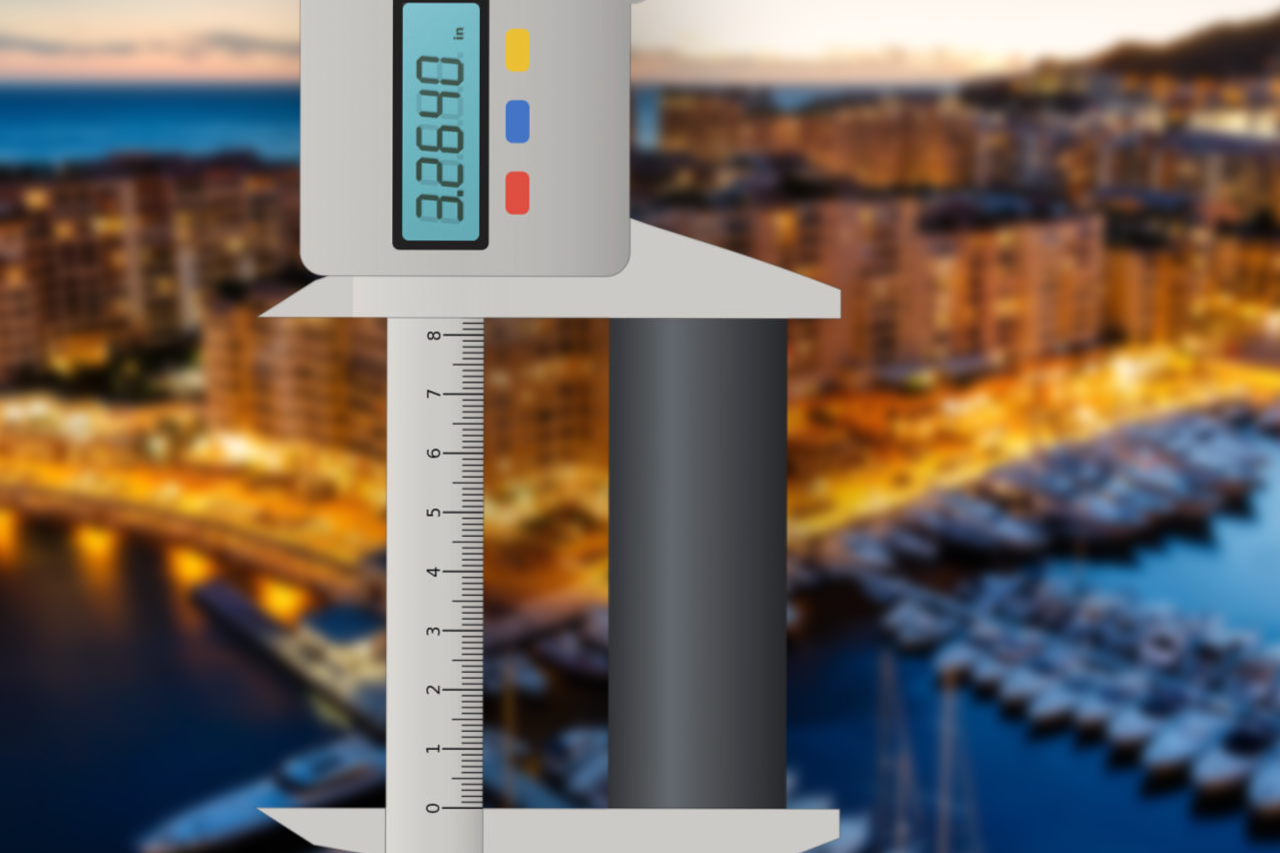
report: 3.2640 (in)
